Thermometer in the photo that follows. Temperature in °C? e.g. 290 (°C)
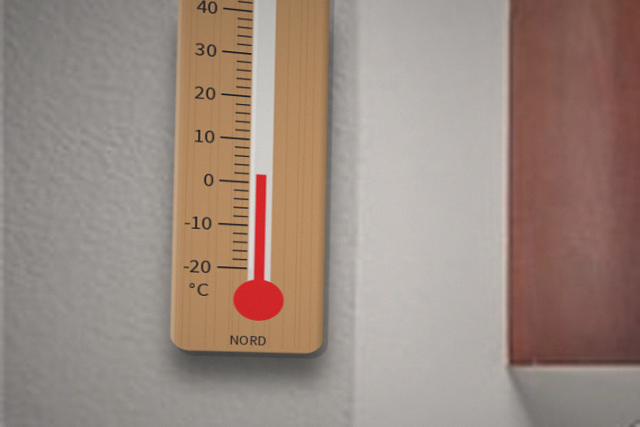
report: 2 (°C)
